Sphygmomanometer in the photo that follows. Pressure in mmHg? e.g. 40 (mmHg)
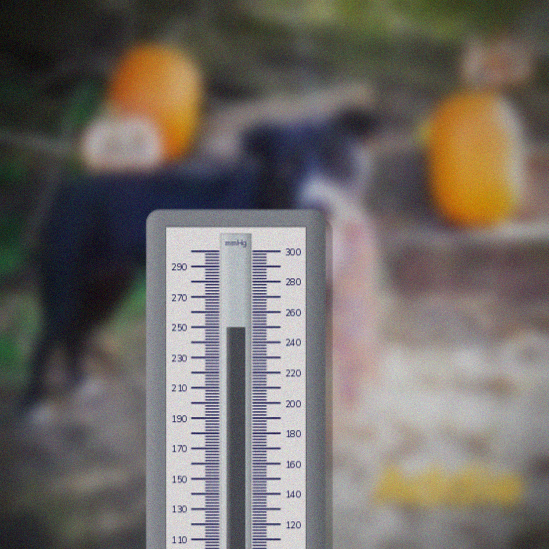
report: 250 (mmHg)
